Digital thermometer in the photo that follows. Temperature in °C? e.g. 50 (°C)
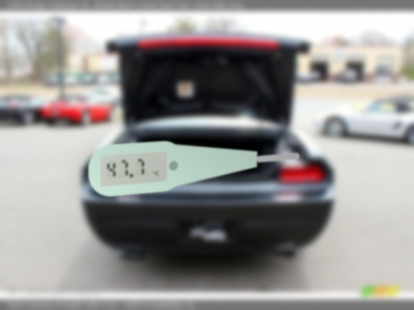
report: 47.7 (°C)
